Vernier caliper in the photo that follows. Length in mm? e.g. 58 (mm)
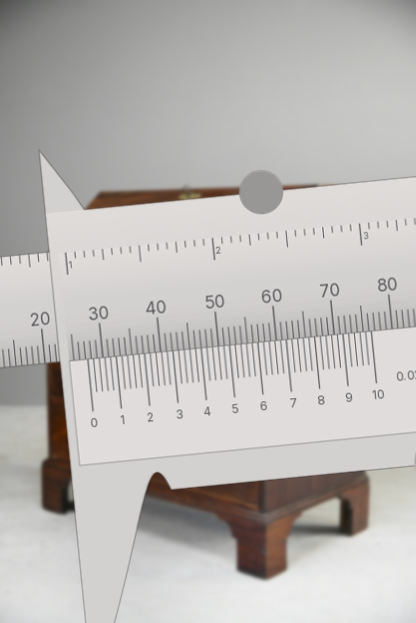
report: 27.4 (mm)
